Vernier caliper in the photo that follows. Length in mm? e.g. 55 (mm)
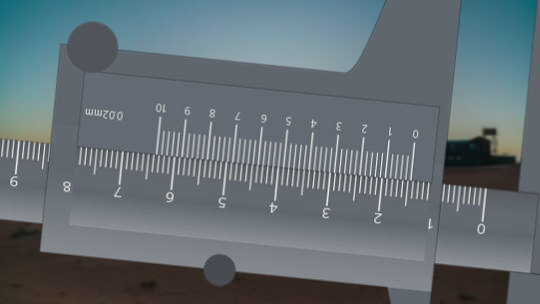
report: 14.5 (mm)
